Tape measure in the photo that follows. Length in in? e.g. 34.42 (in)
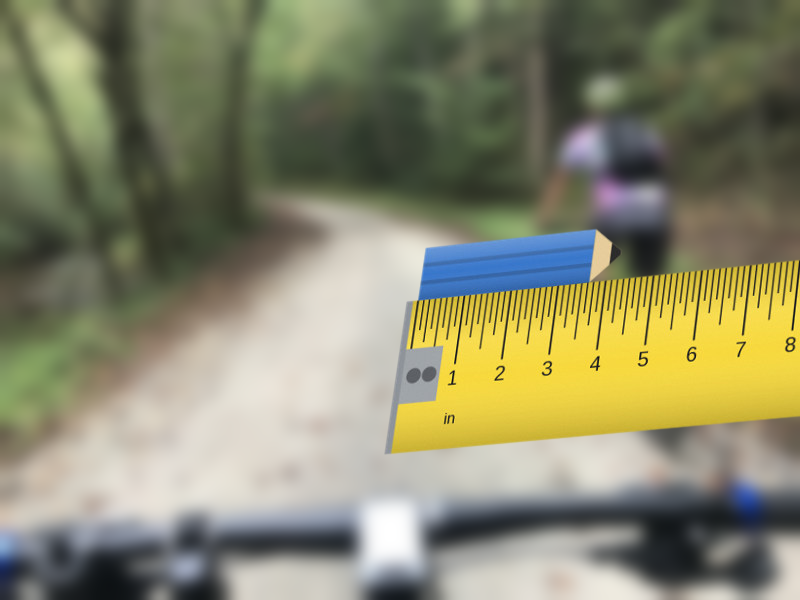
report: 4.25 (in)
